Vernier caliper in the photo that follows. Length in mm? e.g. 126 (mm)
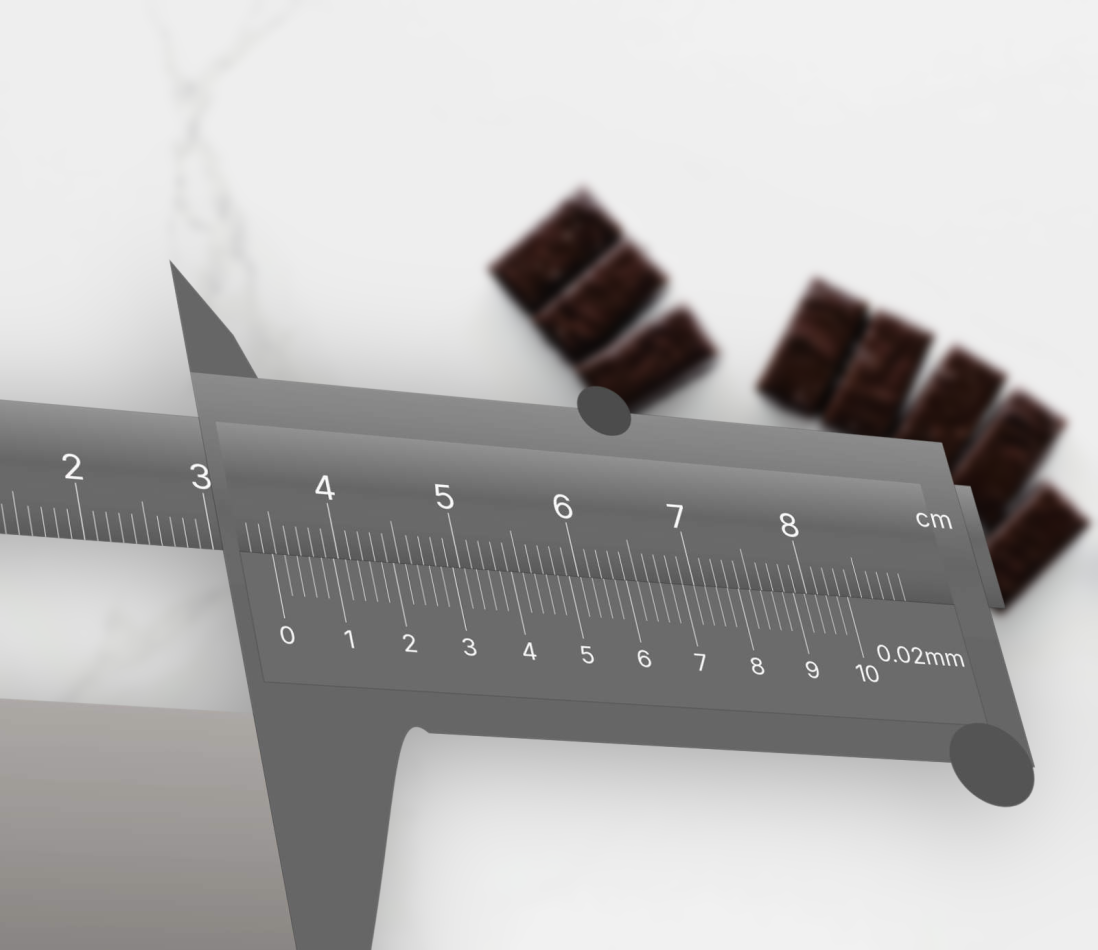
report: 34.7 (mm)
